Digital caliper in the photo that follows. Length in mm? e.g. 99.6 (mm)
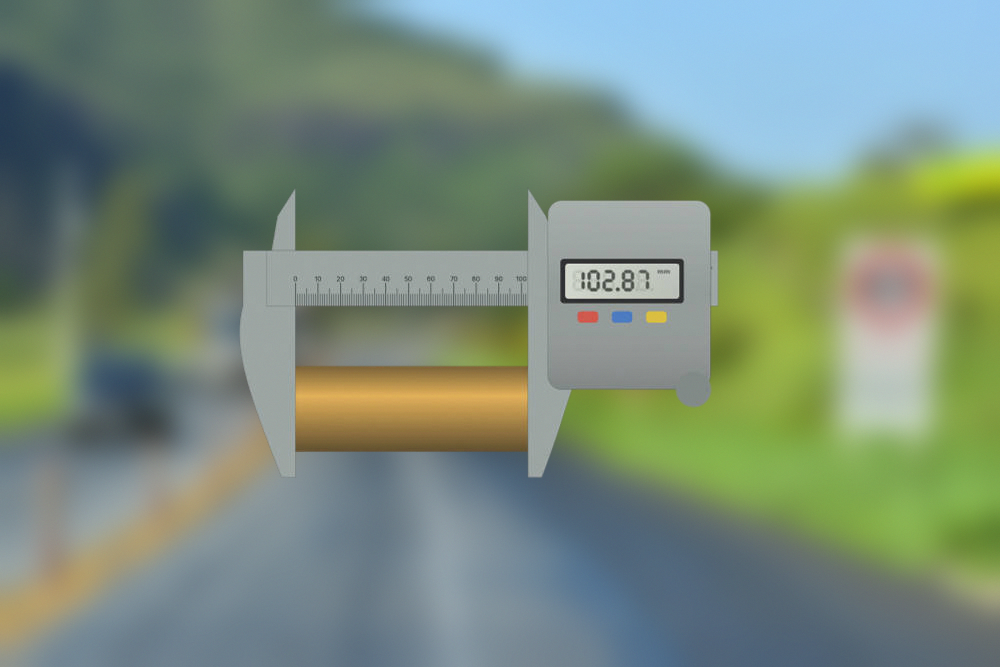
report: 102.87 (mm)
